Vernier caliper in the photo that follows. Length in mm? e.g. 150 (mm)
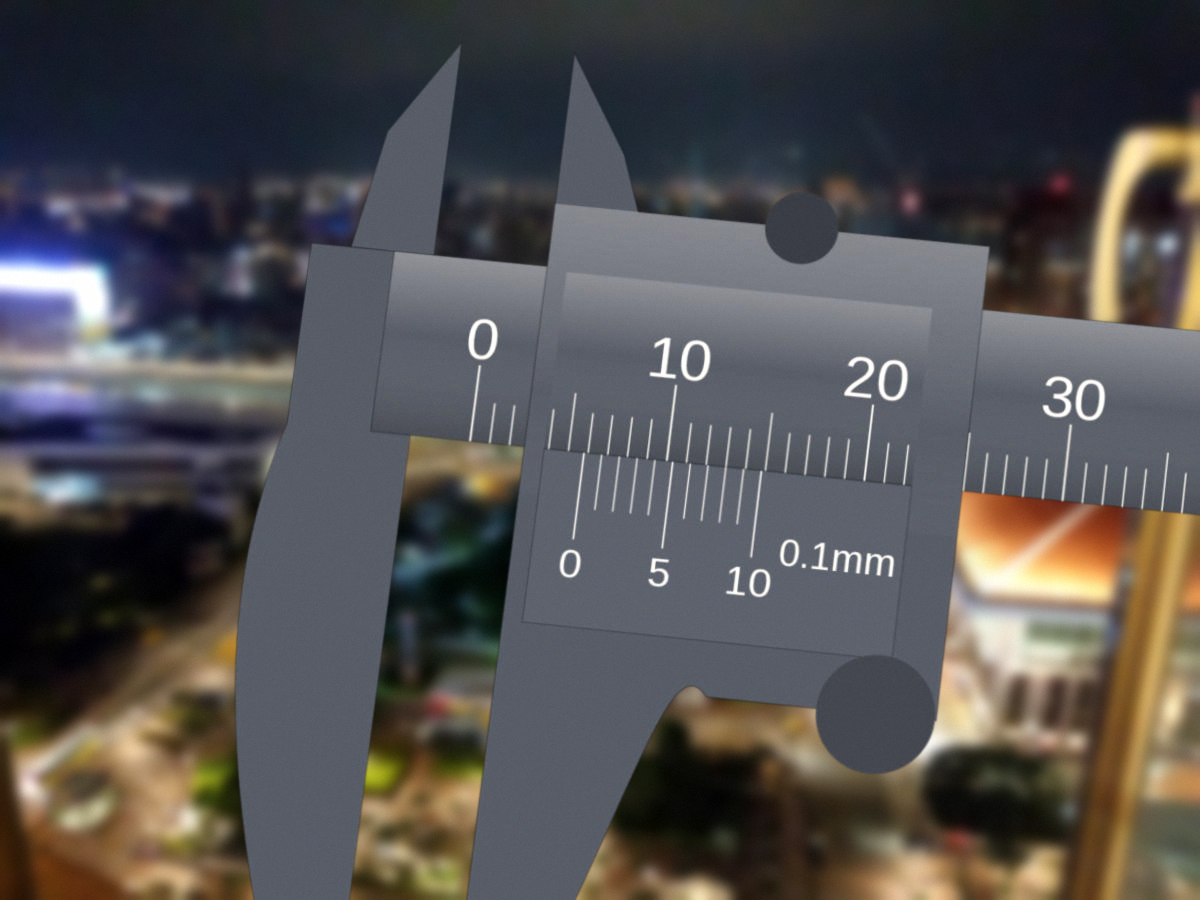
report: 5.8 (mm)
